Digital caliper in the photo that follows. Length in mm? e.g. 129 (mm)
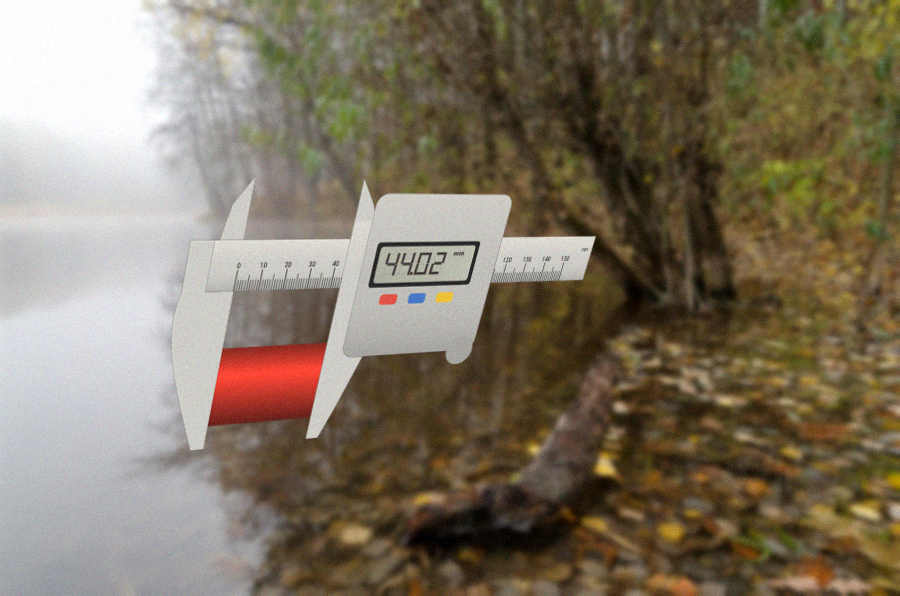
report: 44.02 (mm)
